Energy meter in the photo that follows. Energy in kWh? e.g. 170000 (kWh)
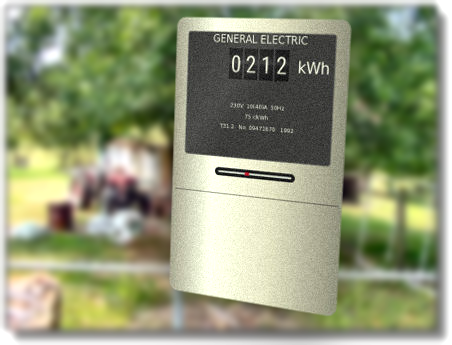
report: 212 (kWh)
